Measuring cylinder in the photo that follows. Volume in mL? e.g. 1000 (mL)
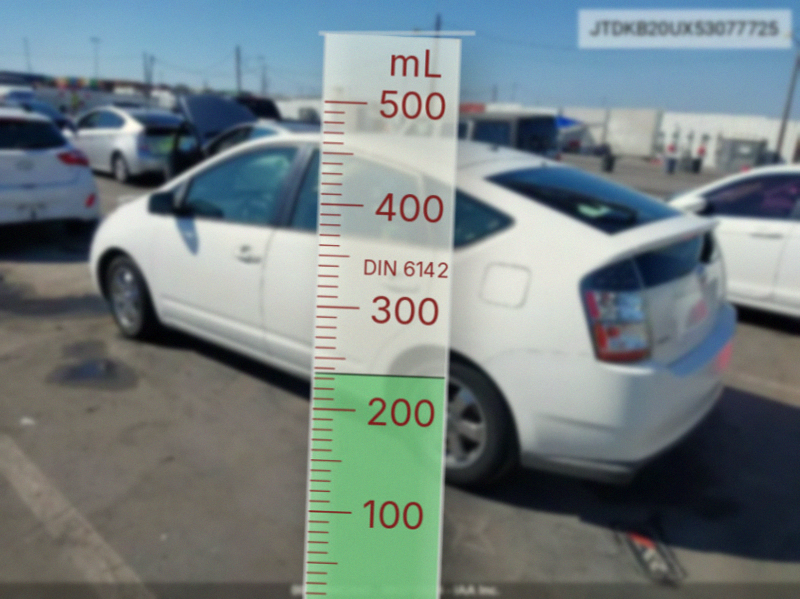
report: 235 (mL)
